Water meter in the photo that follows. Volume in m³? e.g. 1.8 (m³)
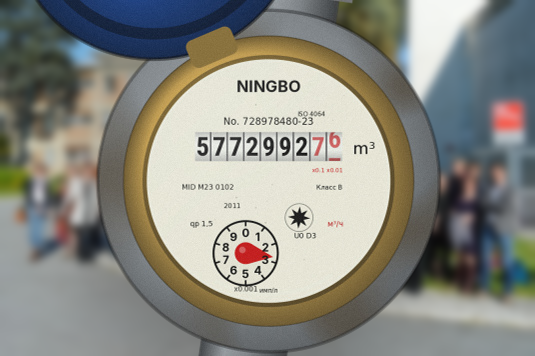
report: 5772992.762 (m³)
